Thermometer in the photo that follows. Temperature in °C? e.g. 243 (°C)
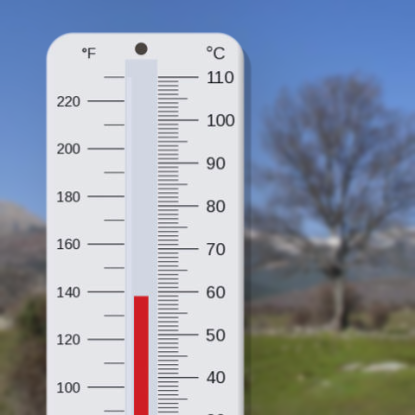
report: 59 (°C)
